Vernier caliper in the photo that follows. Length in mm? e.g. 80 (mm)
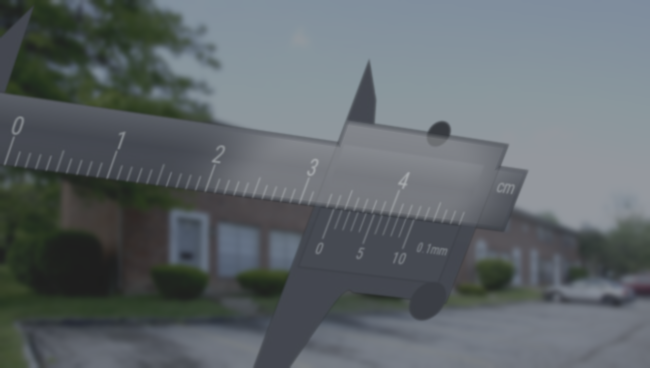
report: 33.8 (mm)
